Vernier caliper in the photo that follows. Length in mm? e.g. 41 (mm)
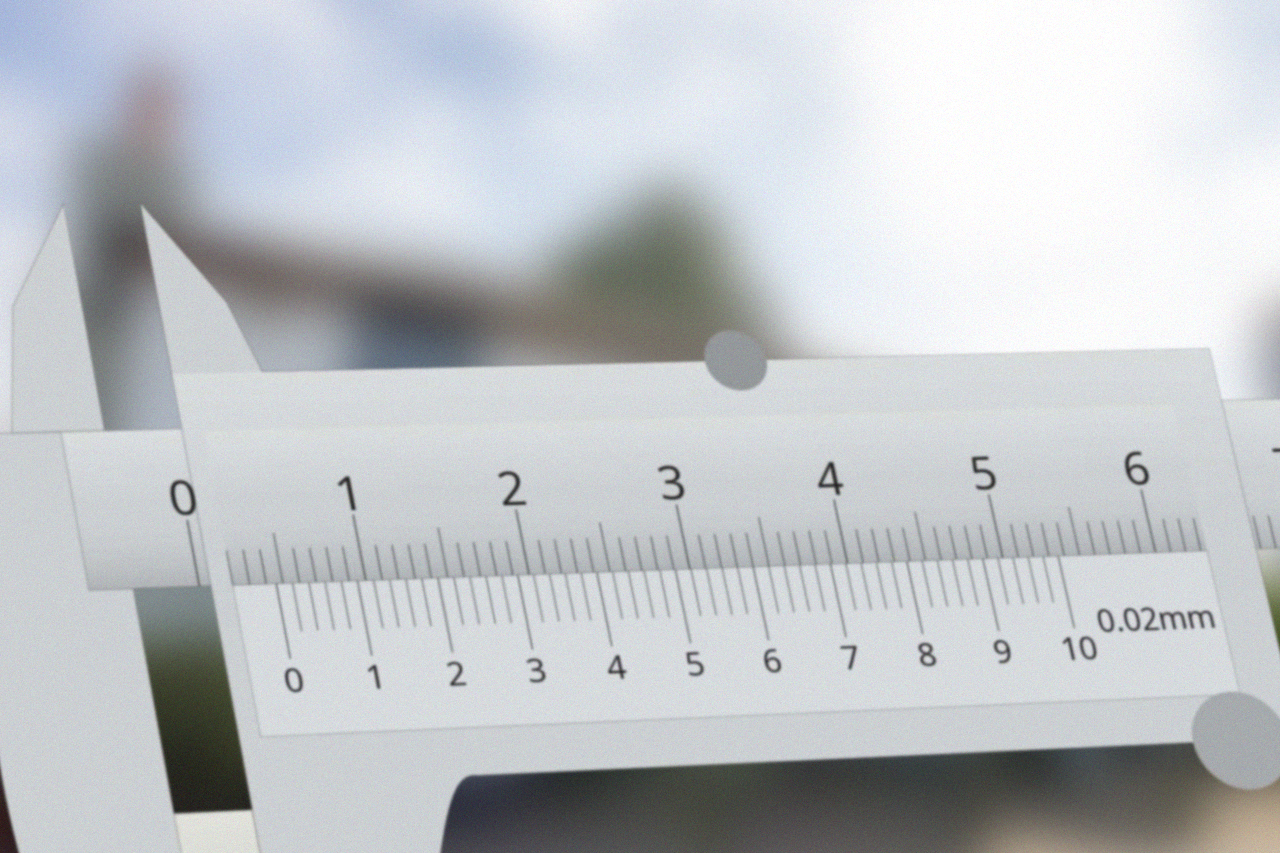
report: 4.6 (mm)
